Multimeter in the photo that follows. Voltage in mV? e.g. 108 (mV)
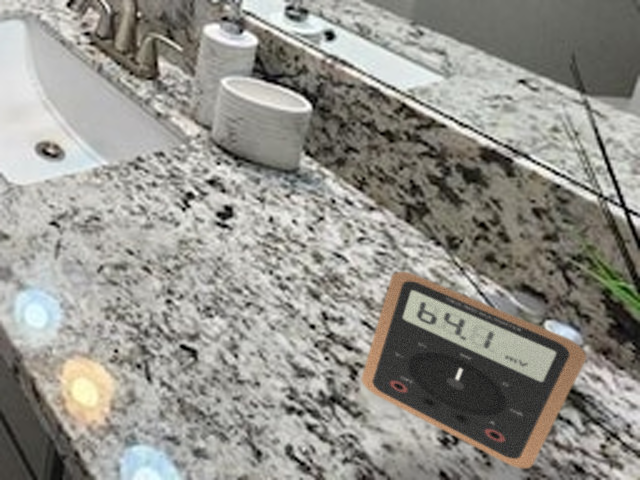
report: 64.1 (mV)
